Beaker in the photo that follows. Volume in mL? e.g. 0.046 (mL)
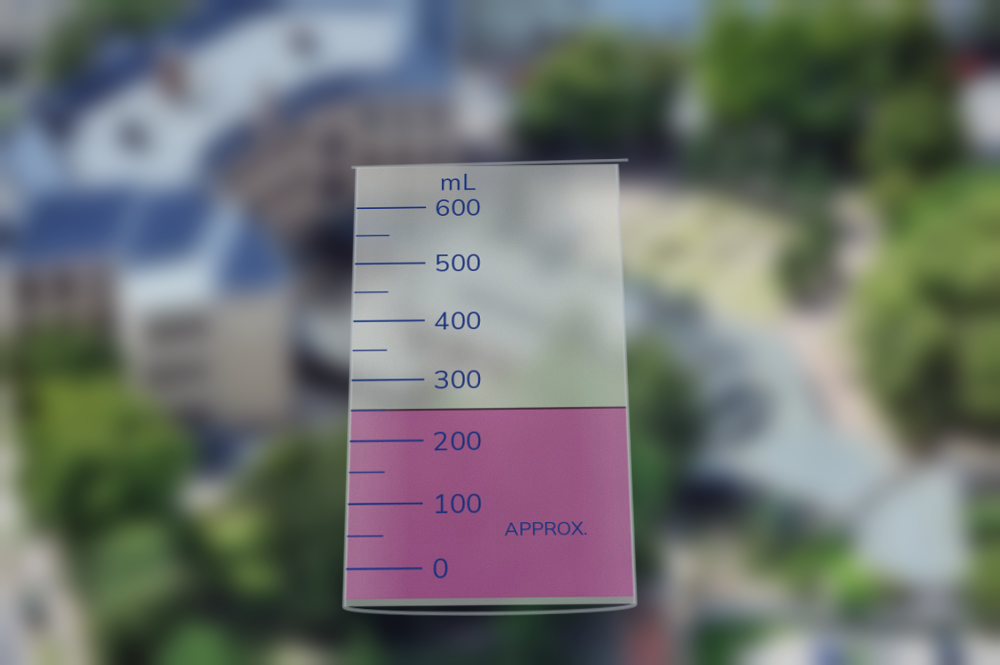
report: 250 (mL)
